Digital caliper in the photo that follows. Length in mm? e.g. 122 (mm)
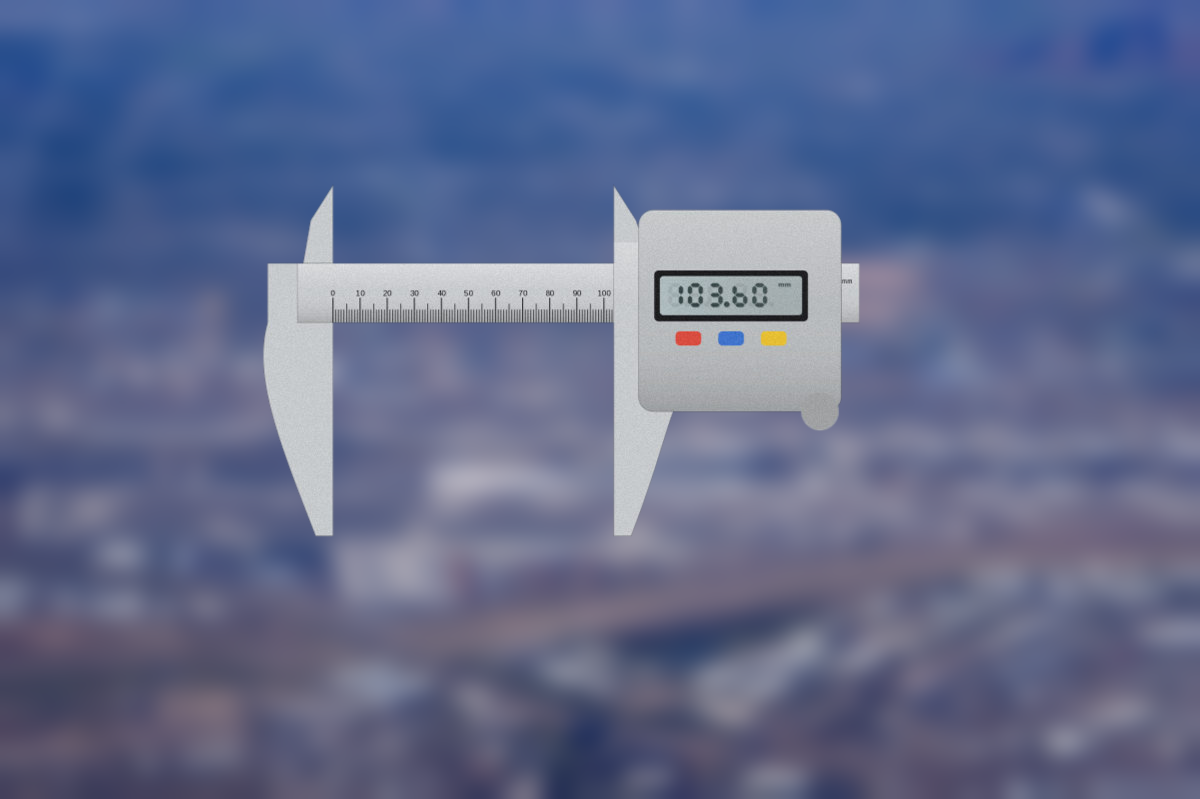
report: 103.60 (mm)
